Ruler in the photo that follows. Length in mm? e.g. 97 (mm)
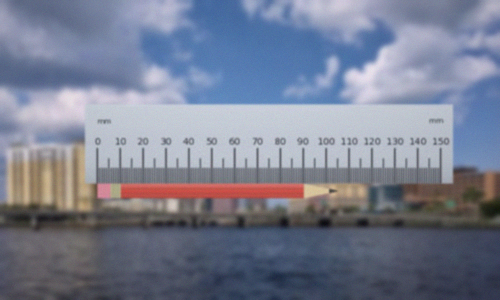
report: 105 (mm)
